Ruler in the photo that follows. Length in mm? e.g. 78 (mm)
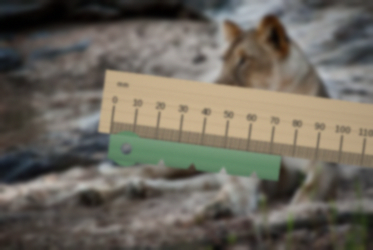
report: 75 (mm)
